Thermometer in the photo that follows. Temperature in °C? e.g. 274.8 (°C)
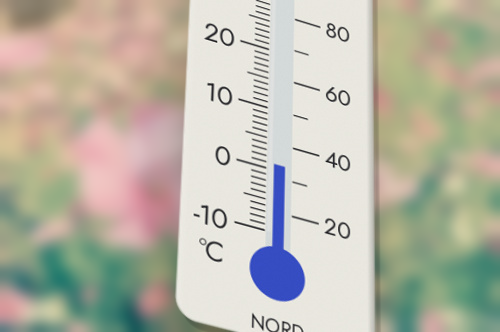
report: 1 (°C)
